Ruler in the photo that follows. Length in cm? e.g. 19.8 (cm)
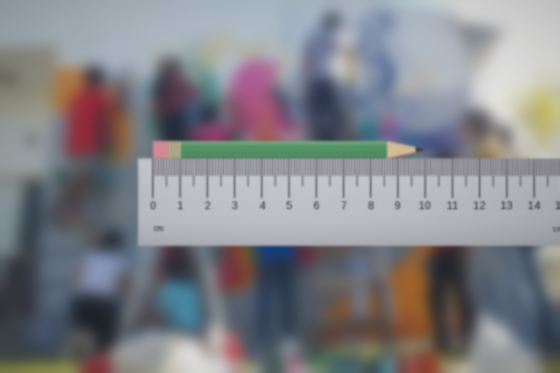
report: 10 (cm)
